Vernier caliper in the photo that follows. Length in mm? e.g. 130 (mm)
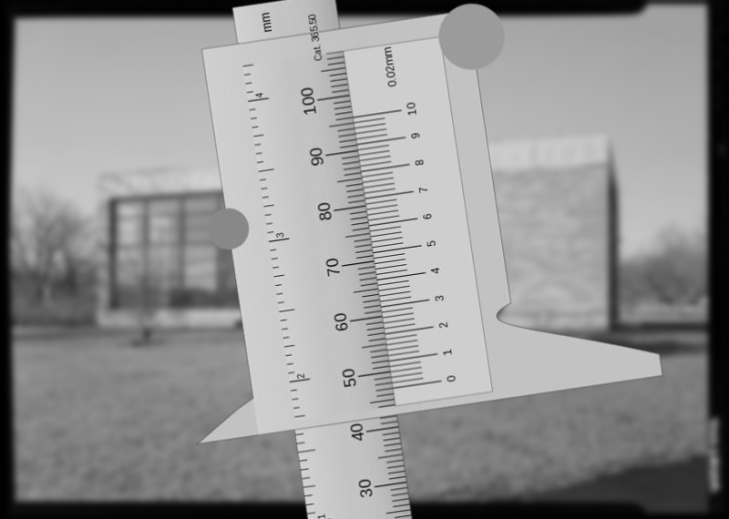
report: 47.0 (mm)
